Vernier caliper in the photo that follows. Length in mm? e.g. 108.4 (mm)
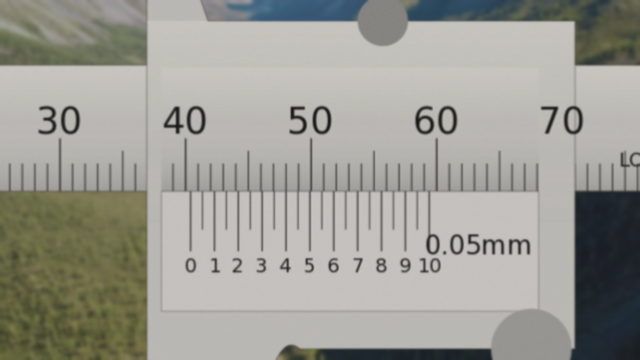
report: 40.4 (mm)
